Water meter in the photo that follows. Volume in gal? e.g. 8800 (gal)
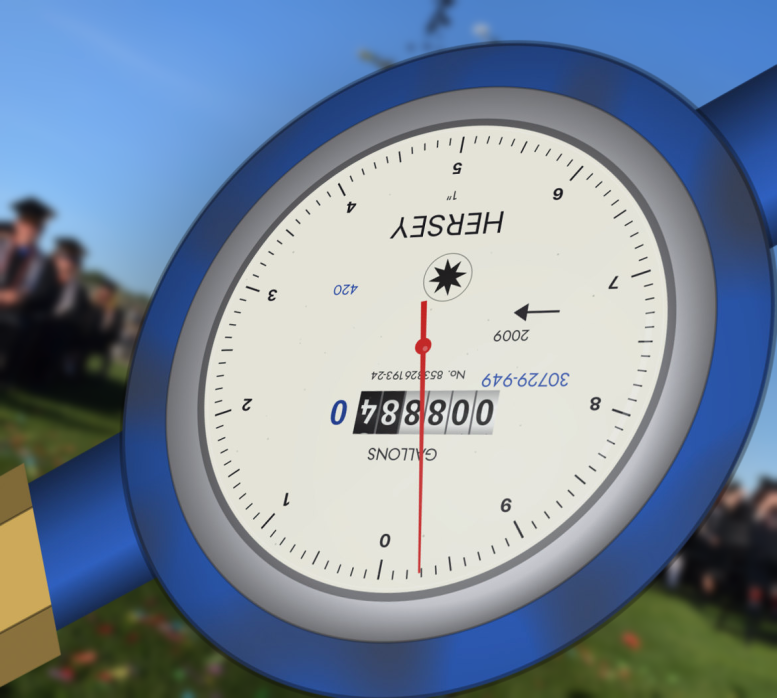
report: 88839.7 (gal)
